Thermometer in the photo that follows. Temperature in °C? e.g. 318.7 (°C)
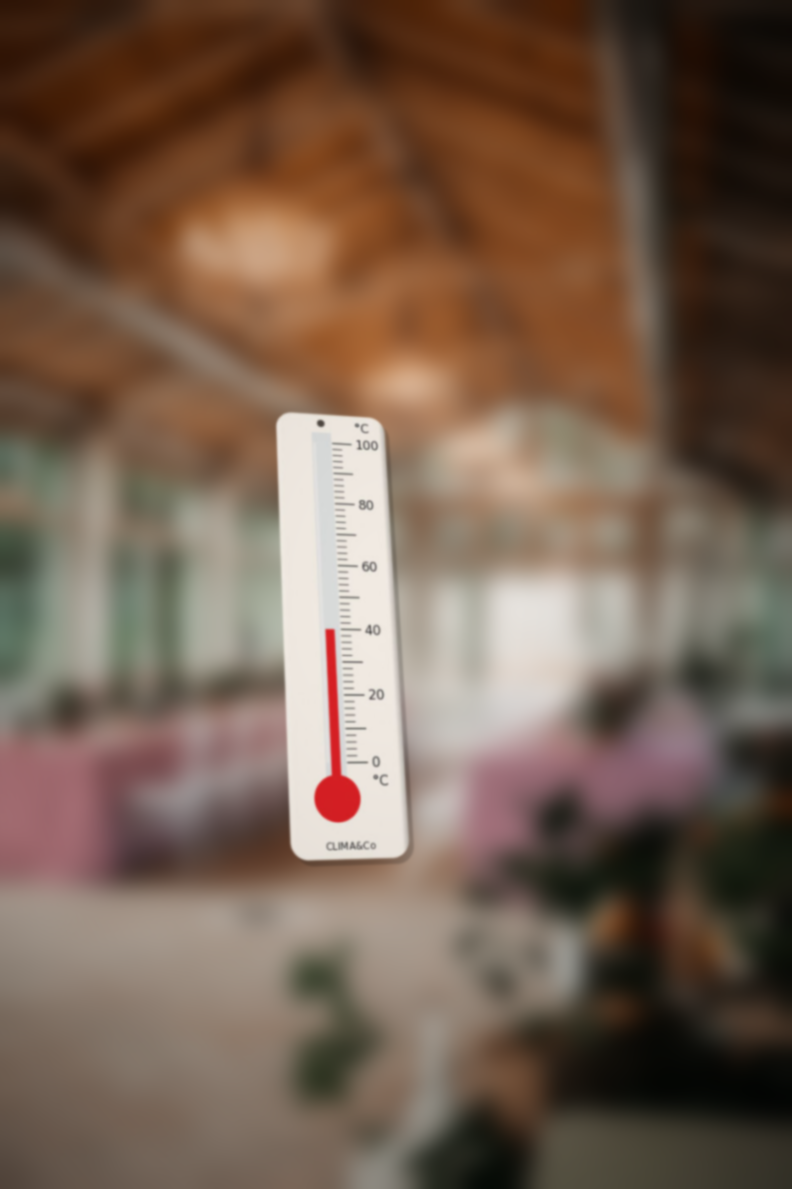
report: 40 (°C)
